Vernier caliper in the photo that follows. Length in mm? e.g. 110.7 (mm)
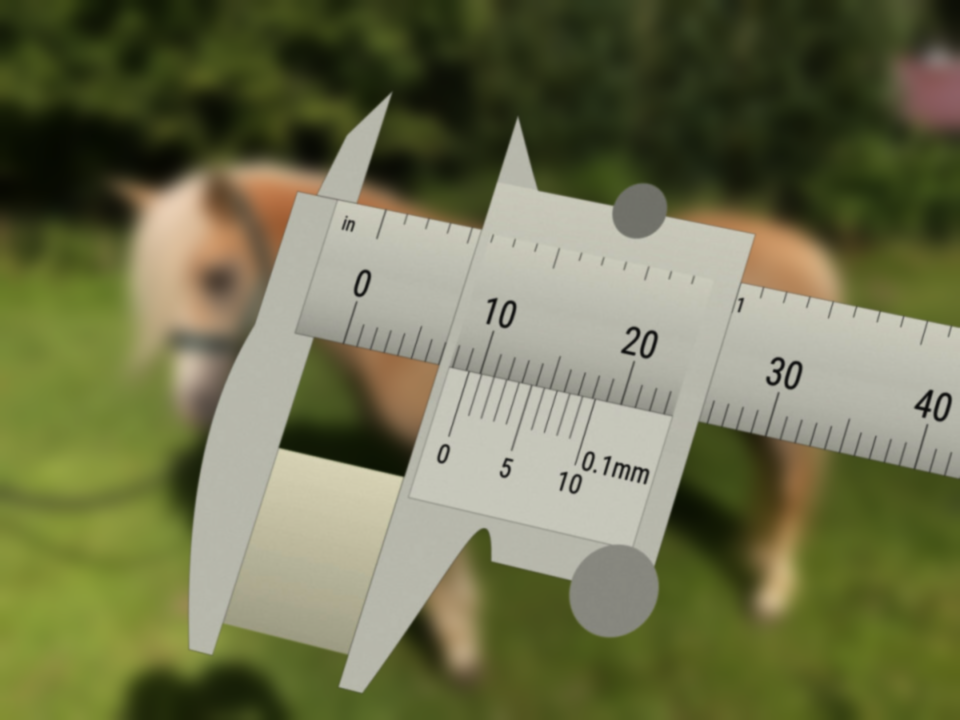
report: 9.2 (mm)
